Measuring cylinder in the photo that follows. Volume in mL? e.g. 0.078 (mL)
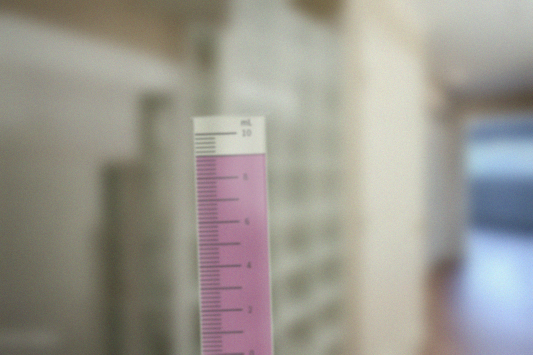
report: 9 (mL)
